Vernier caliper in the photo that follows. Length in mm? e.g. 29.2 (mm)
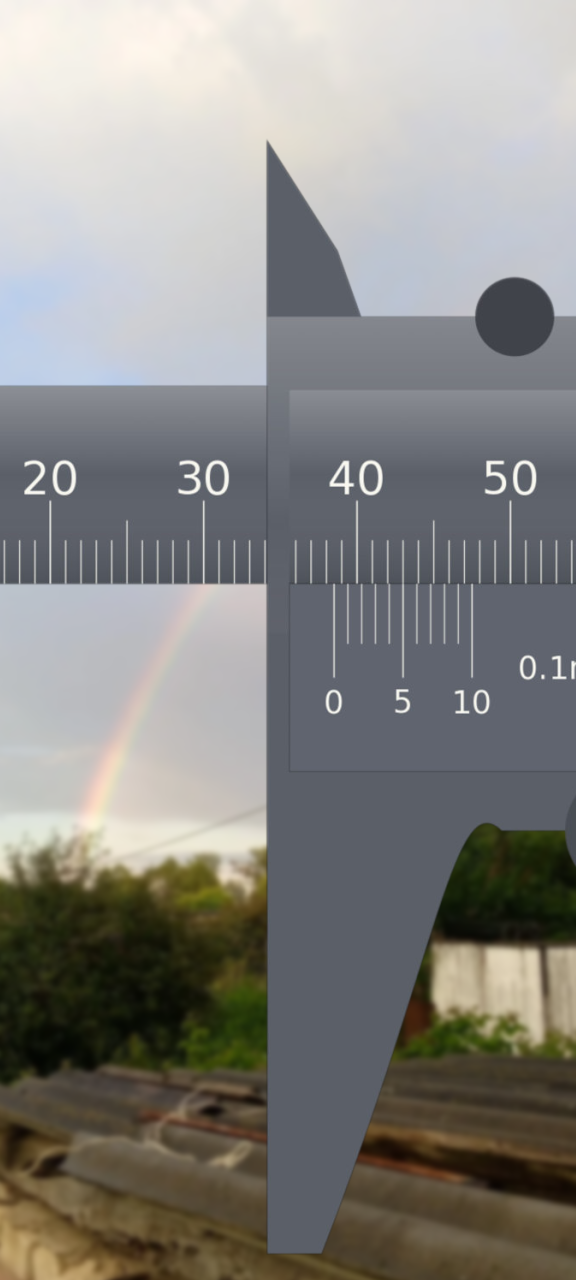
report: 38.5 (mm)
